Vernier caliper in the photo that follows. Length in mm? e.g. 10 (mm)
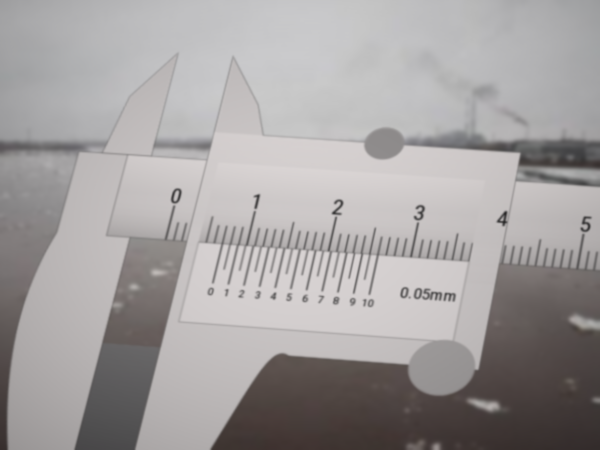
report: 7.0 (mm)
